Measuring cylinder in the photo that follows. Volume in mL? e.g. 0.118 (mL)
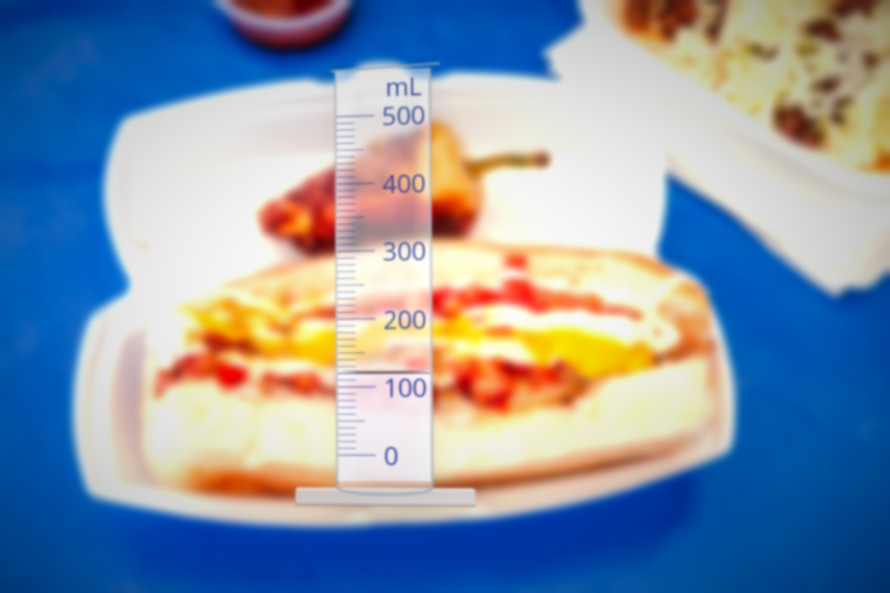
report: 120 (mL)
